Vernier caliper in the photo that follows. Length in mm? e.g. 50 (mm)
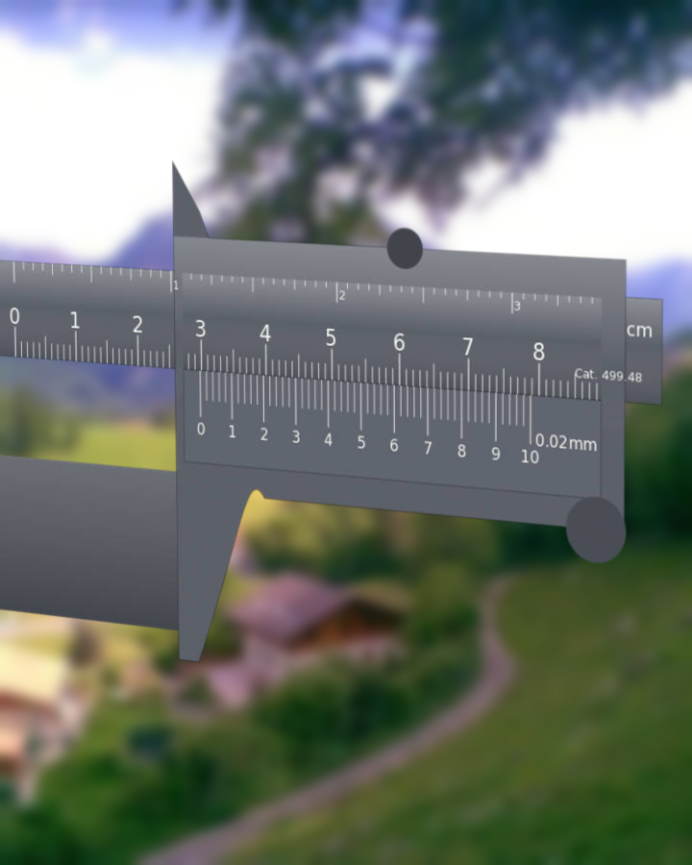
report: 29.8 (mm)
